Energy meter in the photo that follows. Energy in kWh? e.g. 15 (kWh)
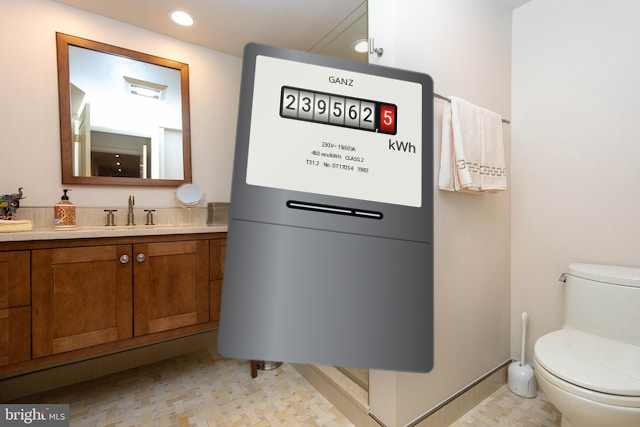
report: 239562.5 (kWh)
